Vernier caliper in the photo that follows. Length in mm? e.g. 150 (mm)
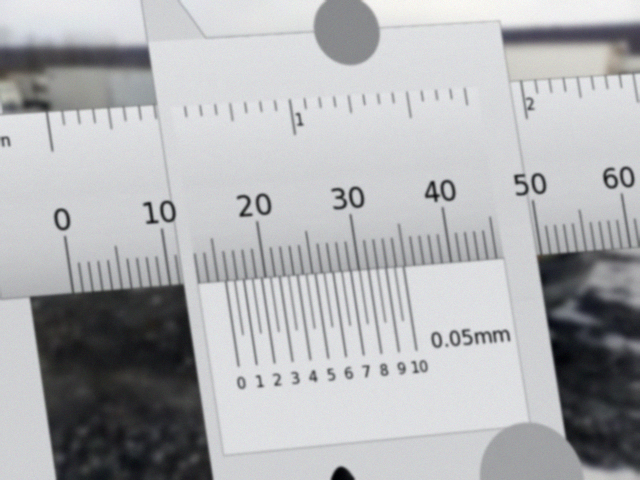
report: 15.8 (mm)
